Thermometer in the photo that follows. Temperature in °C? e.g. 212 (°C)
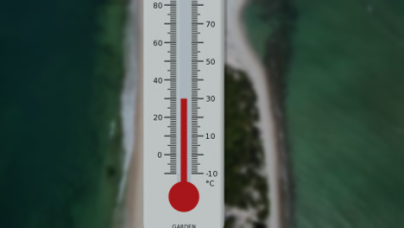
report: 30 (°C)
